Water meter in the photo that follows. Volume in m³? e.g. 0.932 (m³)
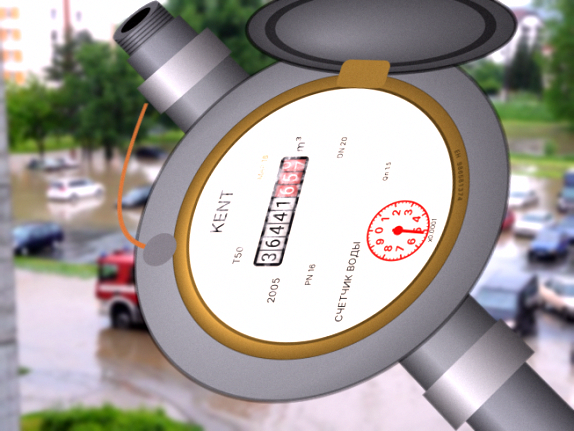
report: 36441.6565 (m³)
